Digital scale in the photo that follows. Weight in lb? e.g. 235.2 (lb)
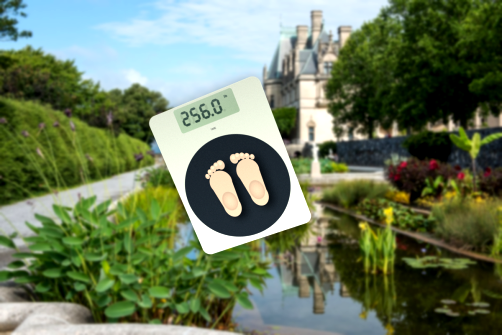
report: 256.0 (lb)
